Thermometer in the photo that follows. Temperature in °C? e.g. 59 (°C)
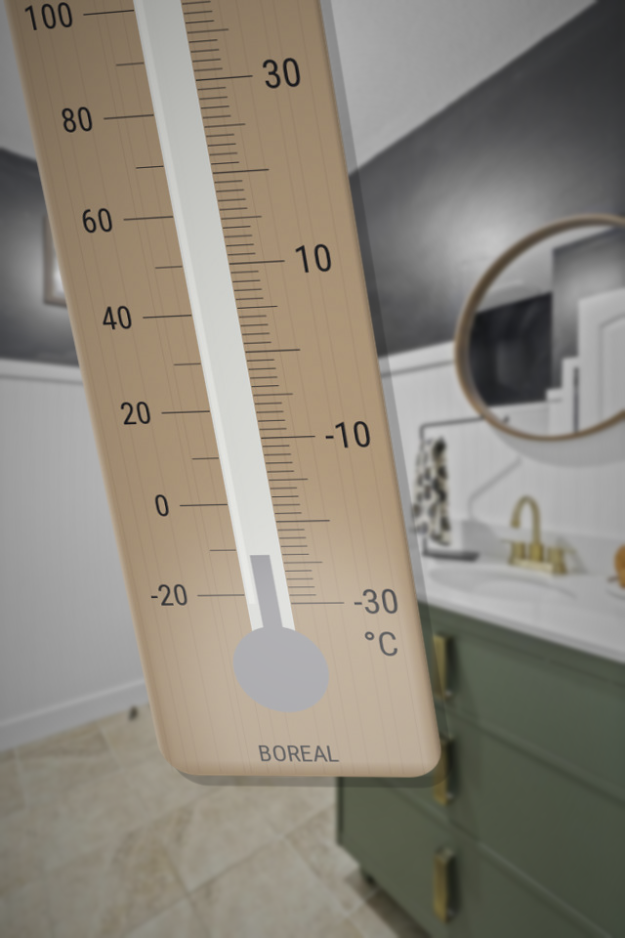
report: -24 (°C)
